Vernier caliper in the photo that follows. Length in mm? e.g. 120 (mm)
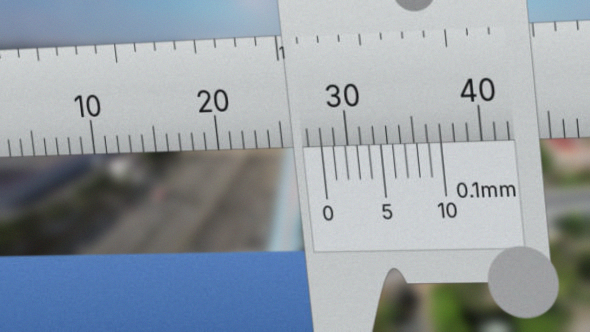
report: 28.0 (mm)
